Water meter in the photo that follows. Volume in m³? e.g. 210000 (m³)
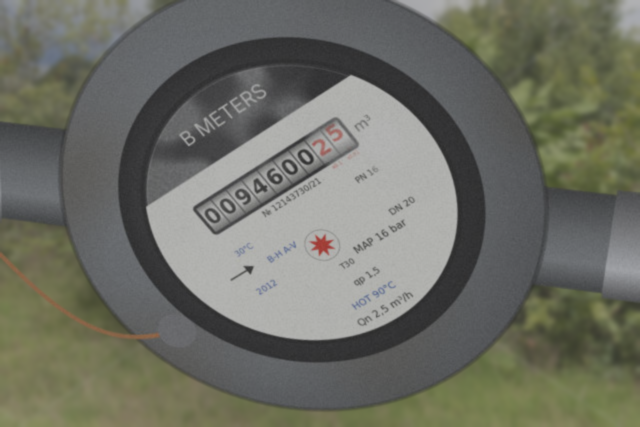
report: 94600.25 (m³)
